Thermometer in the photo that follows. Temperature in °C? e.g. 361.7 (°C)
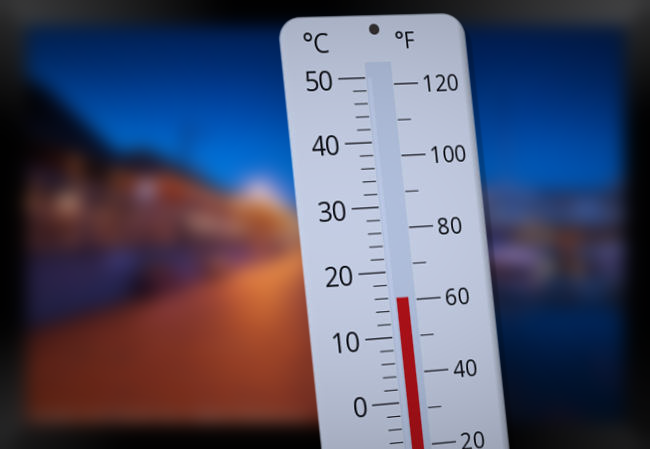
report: 16 (°C)
